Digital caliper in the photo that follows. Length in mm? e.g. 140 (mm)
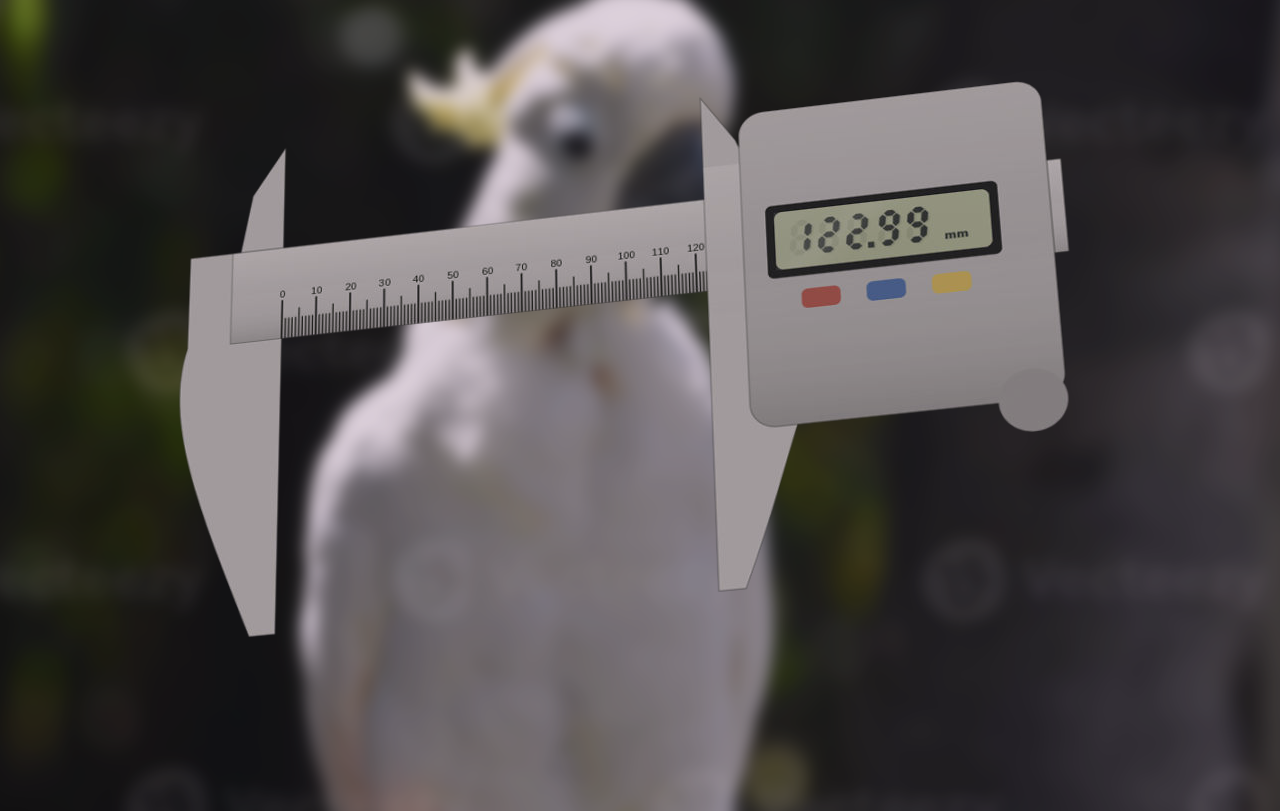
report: 122.99 (mm)
